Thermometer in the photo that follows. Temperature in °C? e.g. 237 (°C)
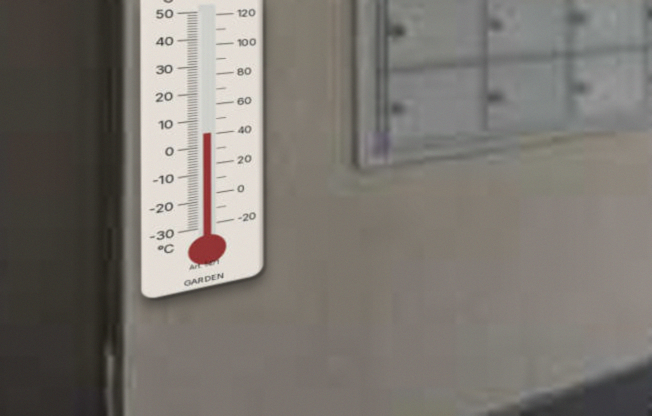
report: 5 (°C)
